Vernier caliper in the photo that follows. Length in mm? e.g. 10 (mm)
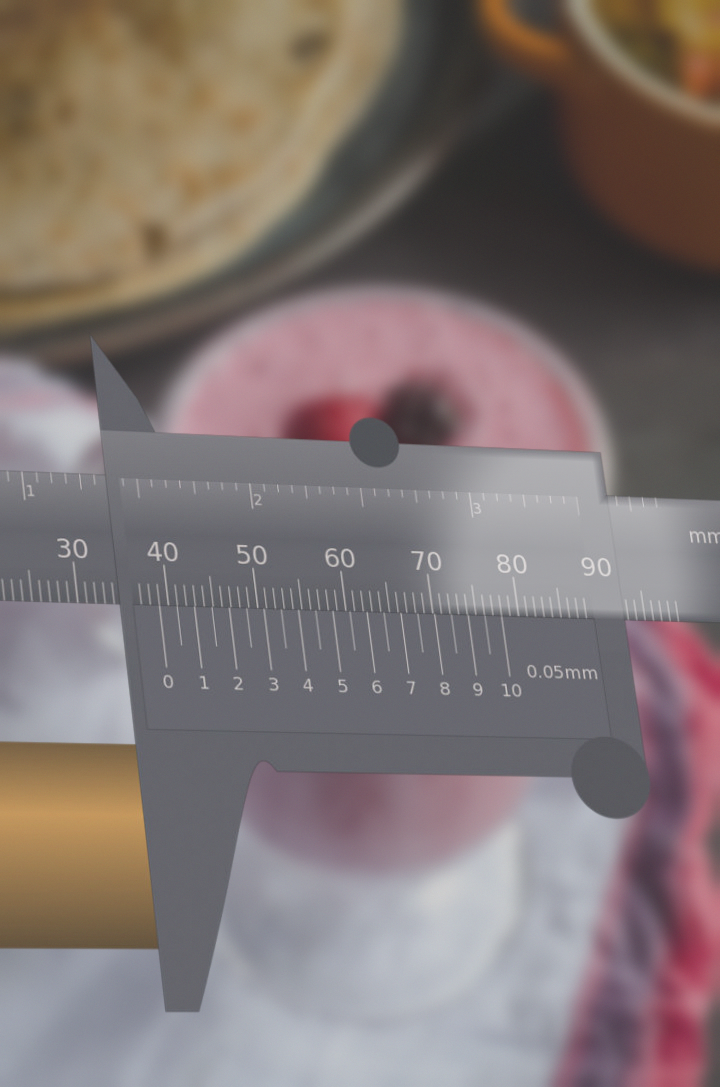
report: 39.0 (mm)
